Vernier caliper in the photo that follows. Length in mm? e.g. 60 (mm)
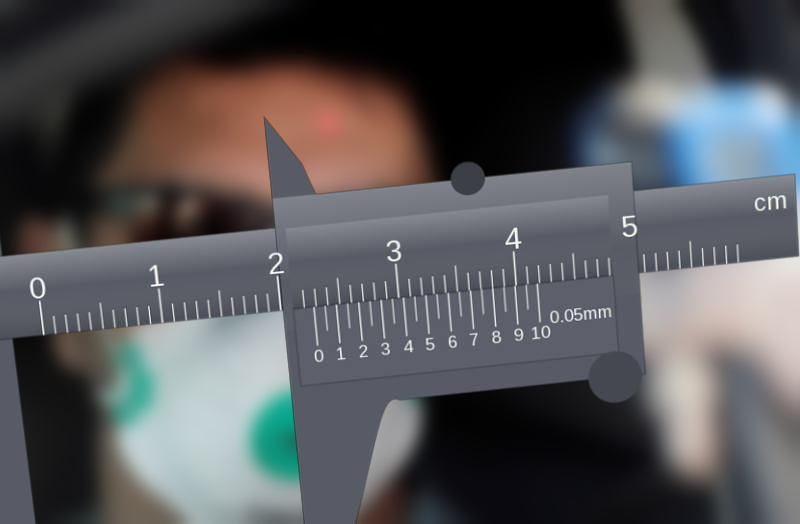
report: 22.8 (mm)
